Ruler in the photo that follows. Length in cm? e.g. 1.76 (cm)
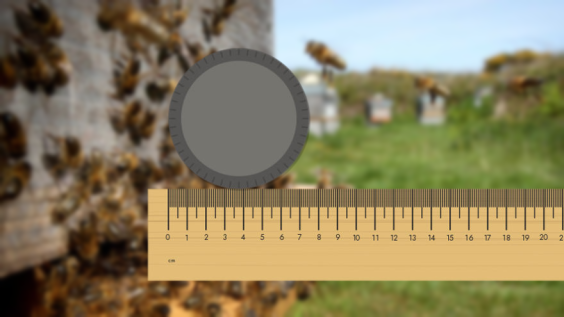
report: 7.5 (cm)
